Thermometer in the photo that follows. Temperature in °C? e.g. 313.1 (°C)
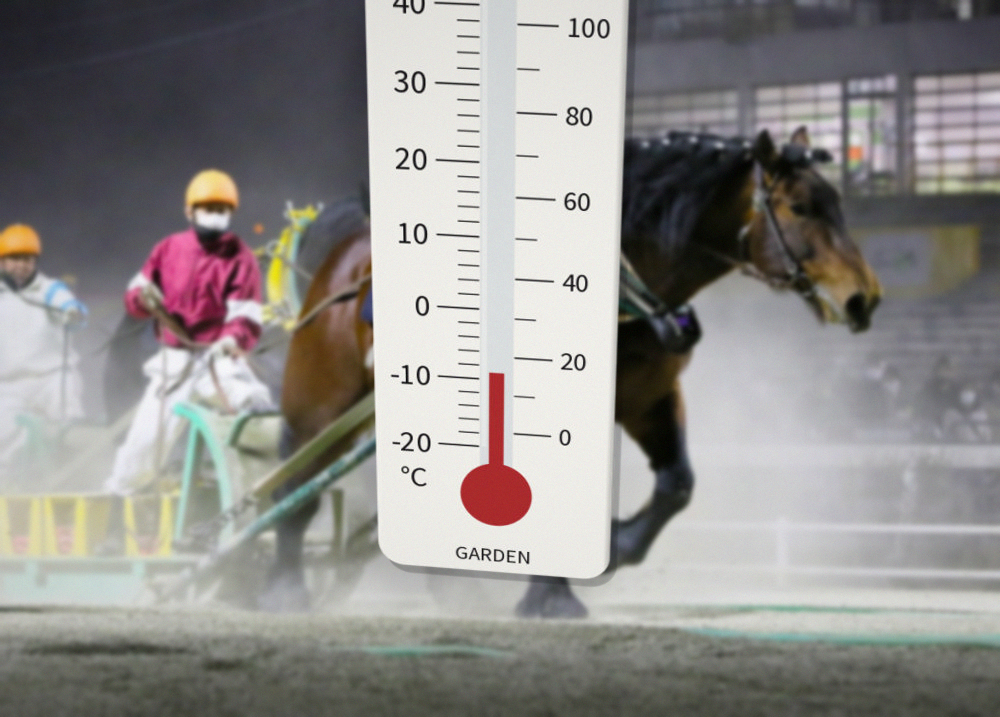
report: -9 (°C)
